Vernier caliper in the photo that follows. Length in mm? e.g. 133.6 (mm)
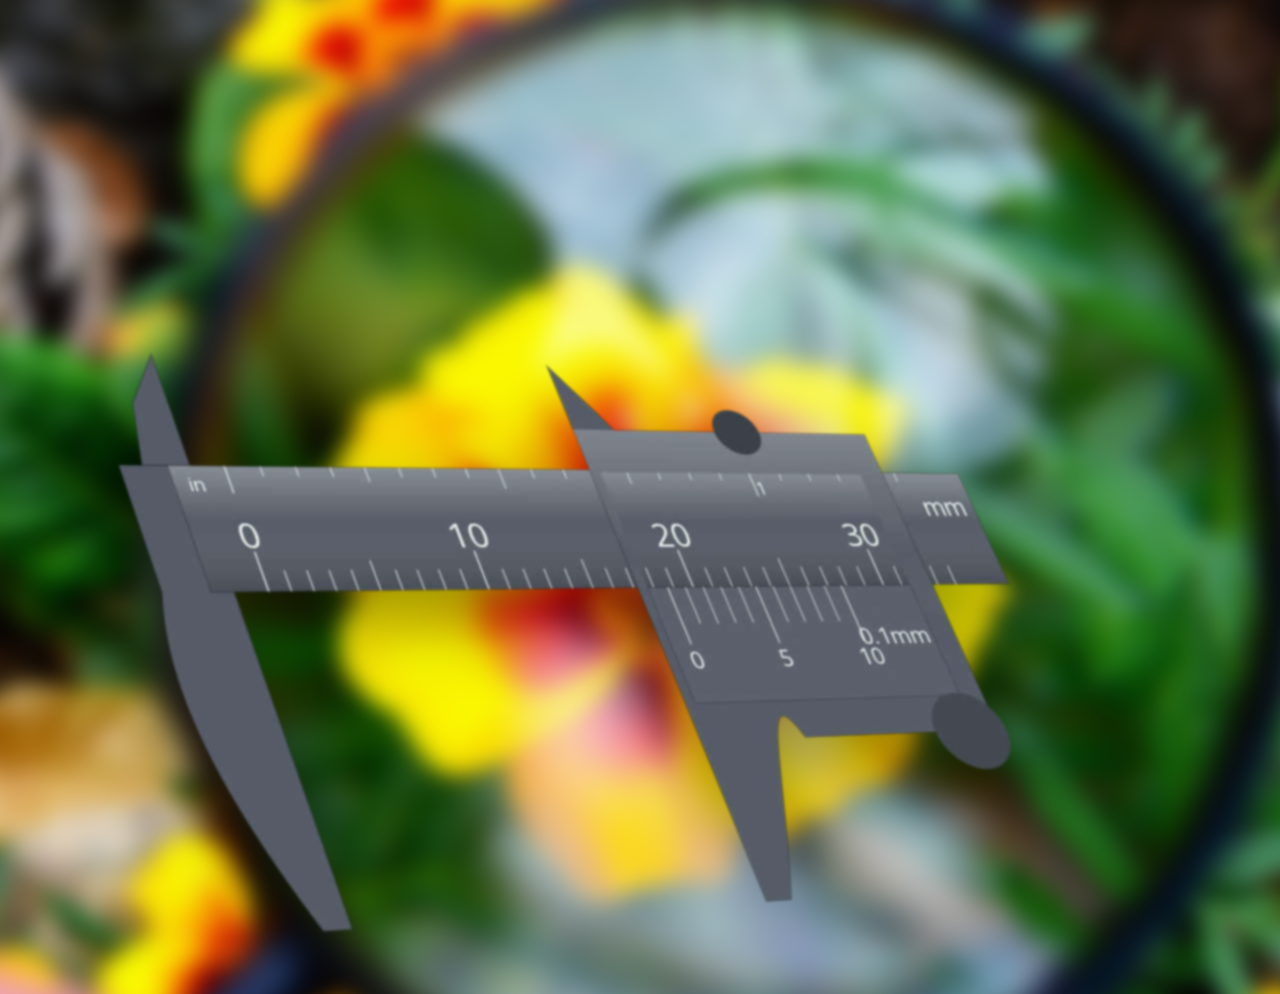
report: 18.7 (mm)
